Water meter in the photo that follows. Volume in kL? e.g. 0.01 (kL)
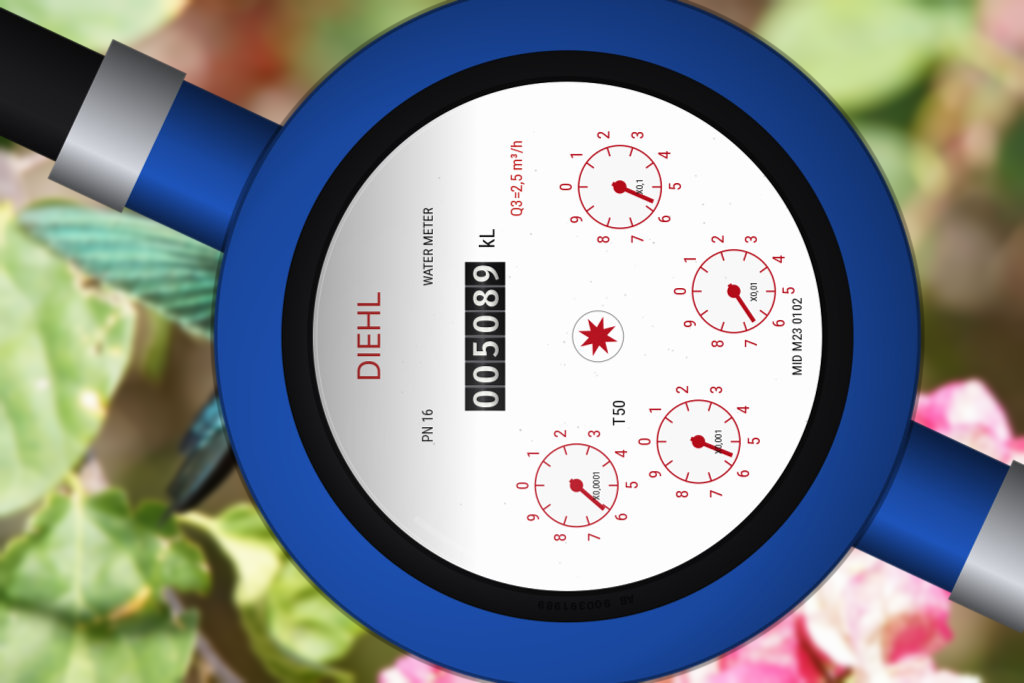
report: 5089.5656 (kL)
